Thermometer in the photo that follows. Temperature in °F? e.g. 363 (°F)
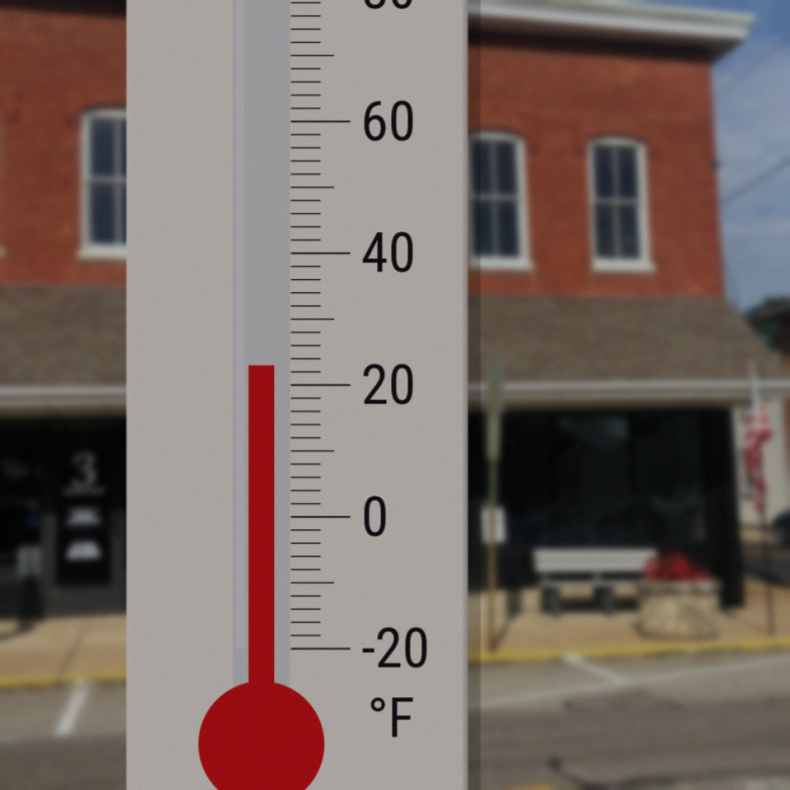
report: 23 (°F)
